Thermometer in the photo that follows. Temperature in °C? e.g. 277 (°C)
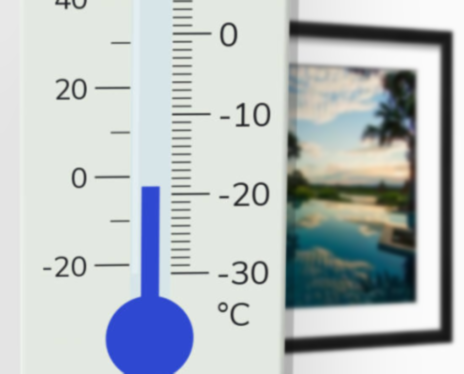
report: -19 (°C)
